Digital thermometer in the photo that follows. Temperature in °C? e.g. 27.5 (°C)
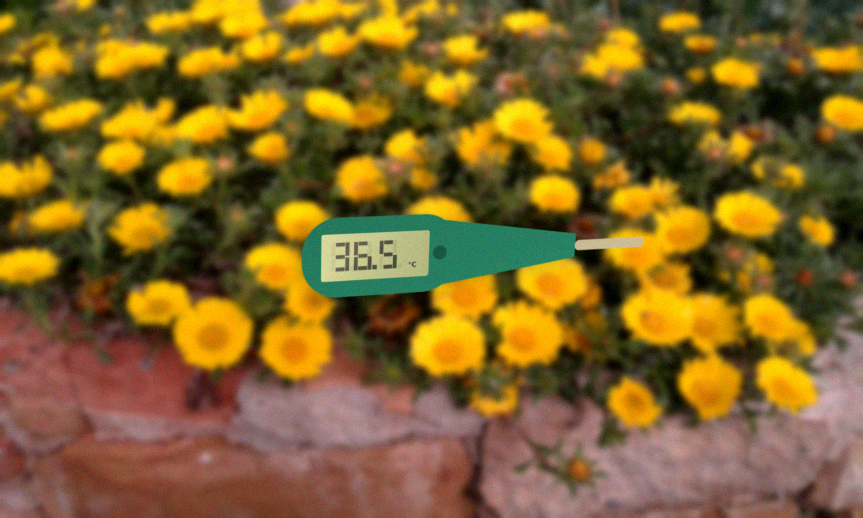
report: 36.5 (°C)
